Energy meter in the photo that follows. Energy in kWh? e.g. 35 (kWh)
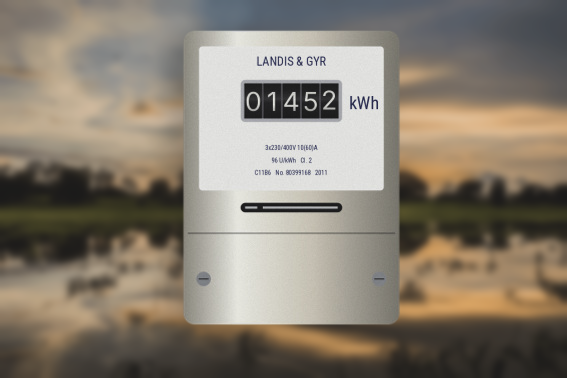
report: 1452 (kWh)
